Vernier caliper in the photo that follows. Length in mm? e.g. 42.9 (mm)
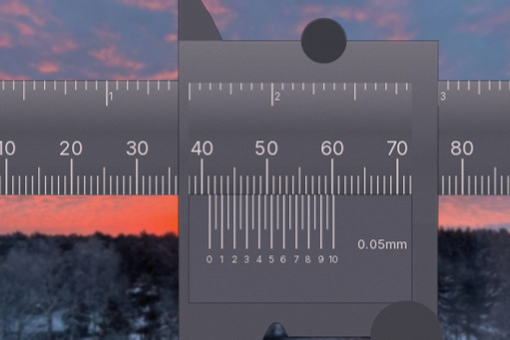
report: 41.2 (mm)
